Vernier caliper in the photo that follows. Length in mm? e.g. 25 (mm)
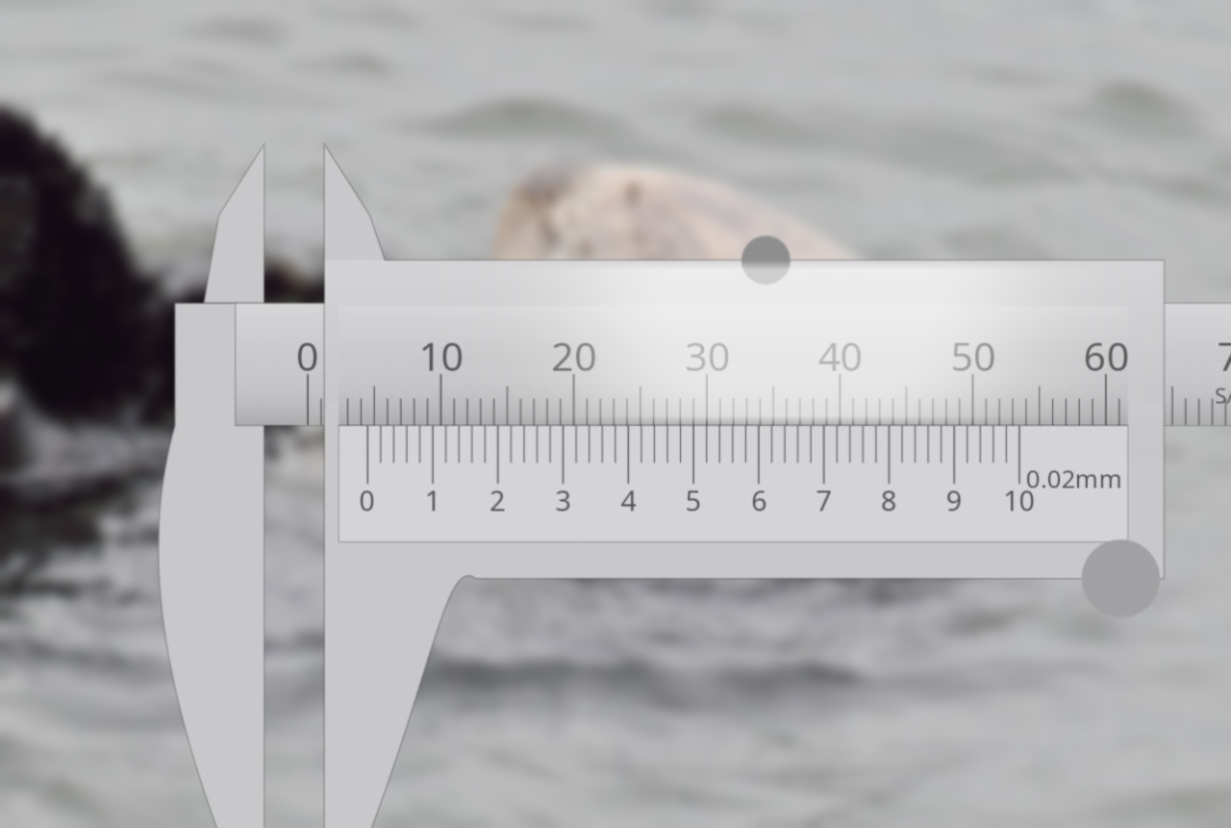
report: 4.5 (mm)
